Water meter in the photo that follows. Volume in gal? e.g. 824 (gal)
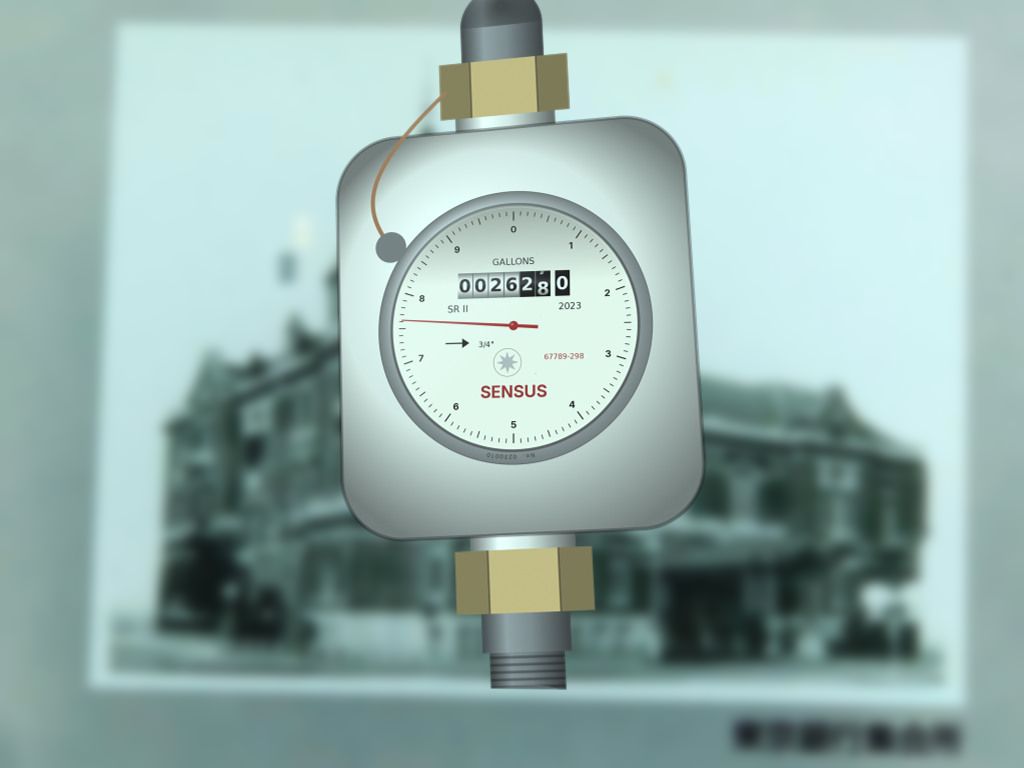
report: 26277.6 (gal)
